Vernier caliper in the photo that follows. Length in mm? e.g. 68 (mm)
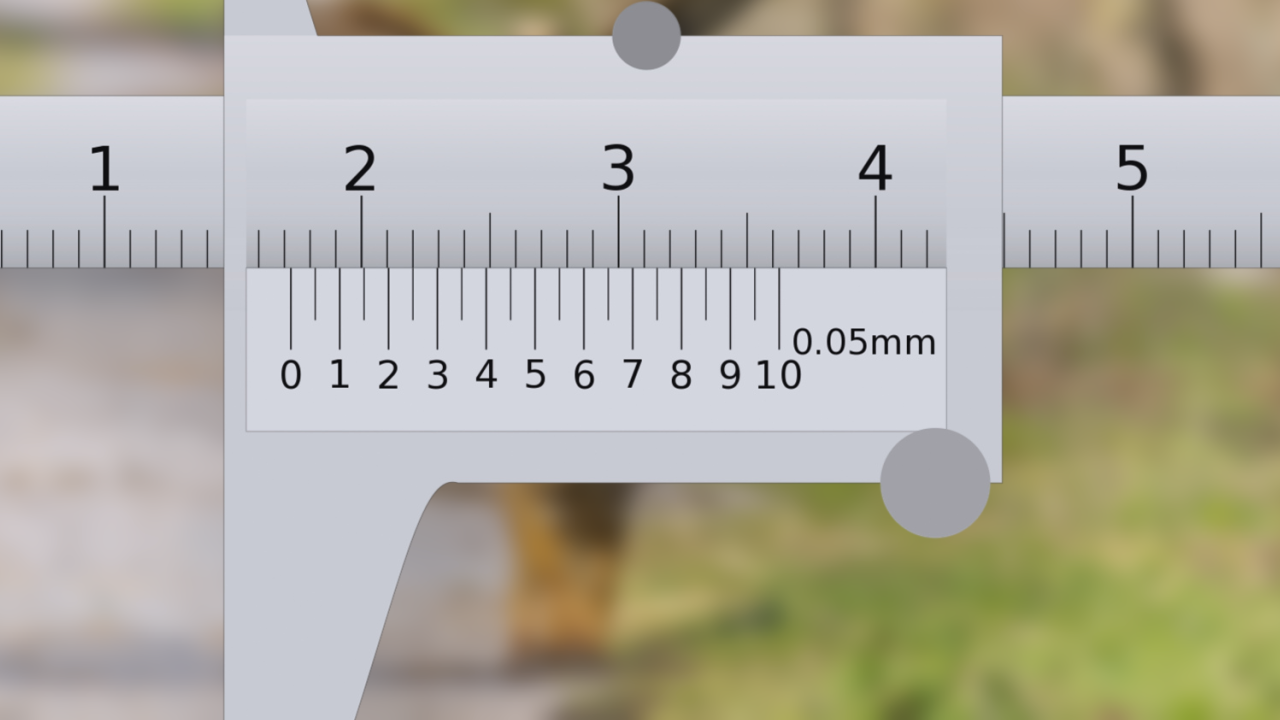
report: 17.25 (mm)
